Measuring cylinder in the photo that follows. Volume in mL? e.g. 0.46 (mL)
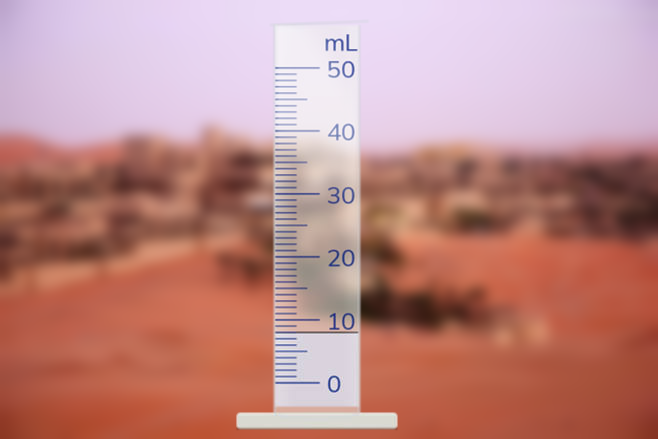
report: 8 (mL)
